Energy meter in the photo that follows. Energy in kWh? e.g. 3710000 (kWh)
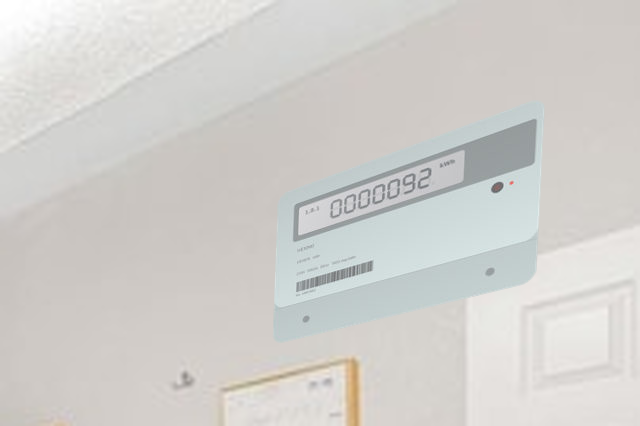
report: 92 (kWh)
